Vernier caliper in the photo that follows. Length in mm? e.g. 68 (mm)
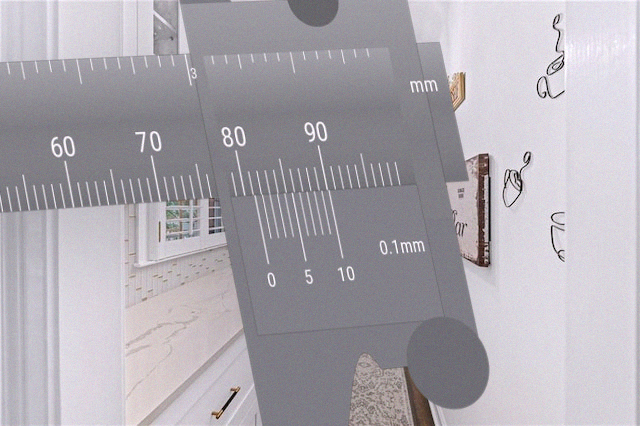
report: 81.2 (mm)
